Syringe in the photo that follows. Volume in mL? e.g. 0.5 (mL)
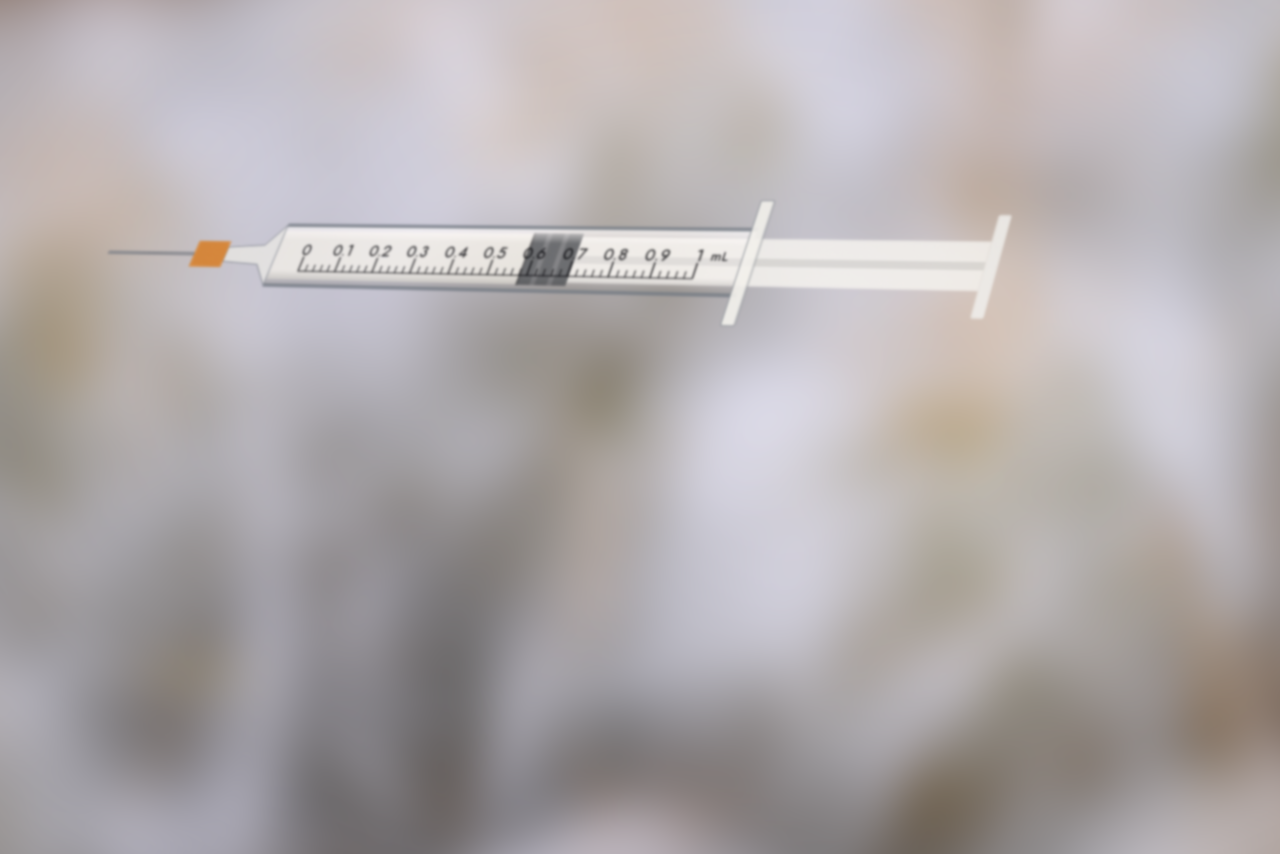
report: 0.58 (mL)
